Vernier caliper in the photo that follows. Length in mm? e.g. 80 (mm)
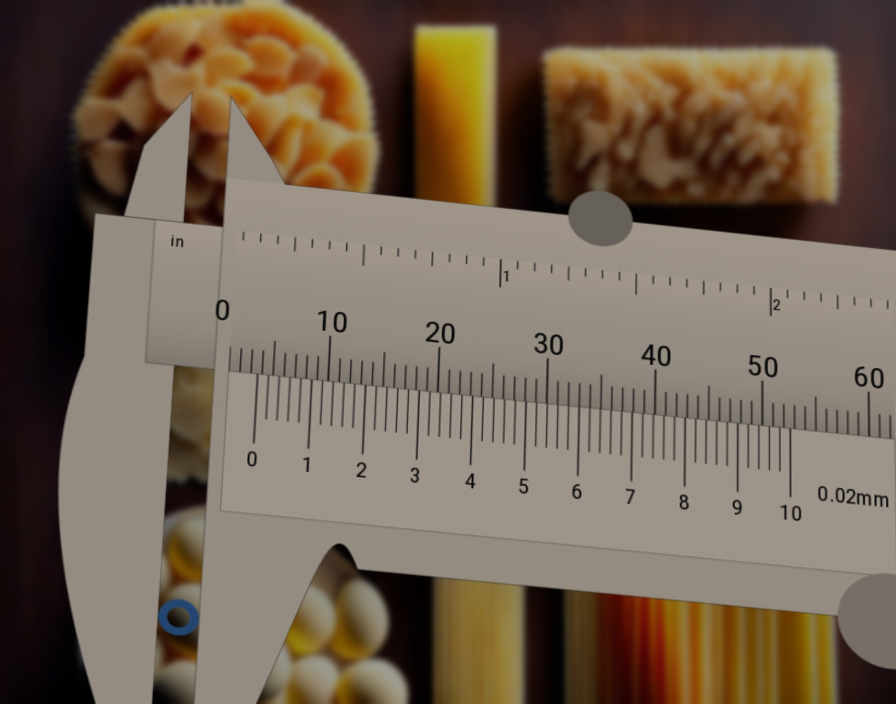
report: 3.6 (mm)
